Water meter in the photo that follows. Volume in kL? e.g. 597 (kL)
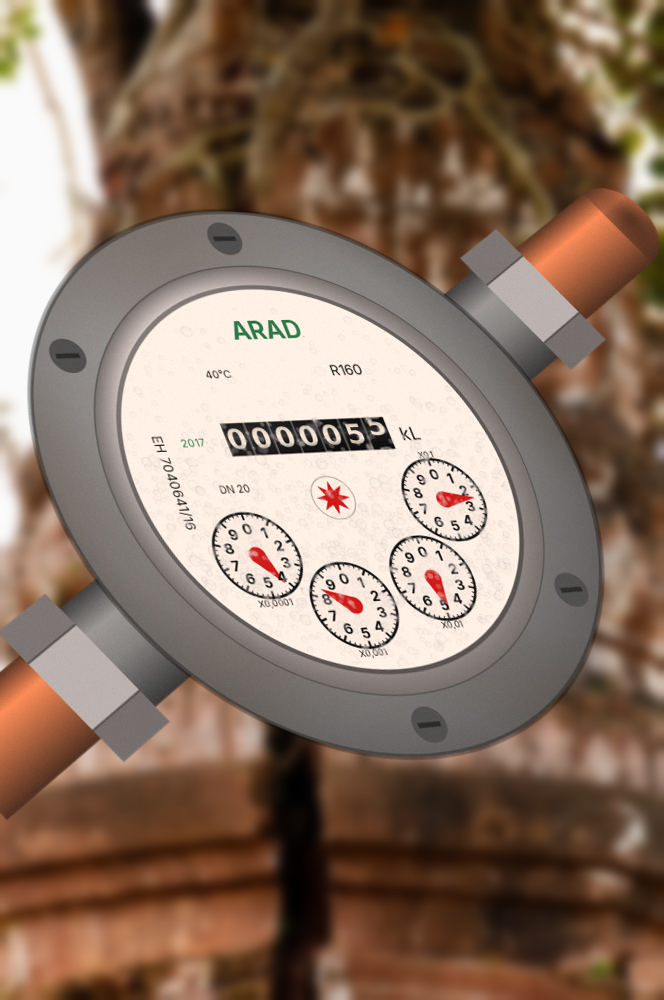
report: 55.2484 (kL)
